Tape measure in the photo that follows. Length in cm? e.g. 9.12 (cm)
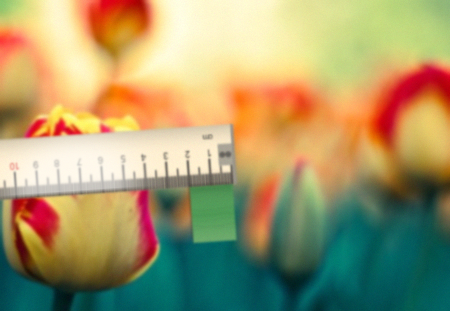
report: 2 (cm)
